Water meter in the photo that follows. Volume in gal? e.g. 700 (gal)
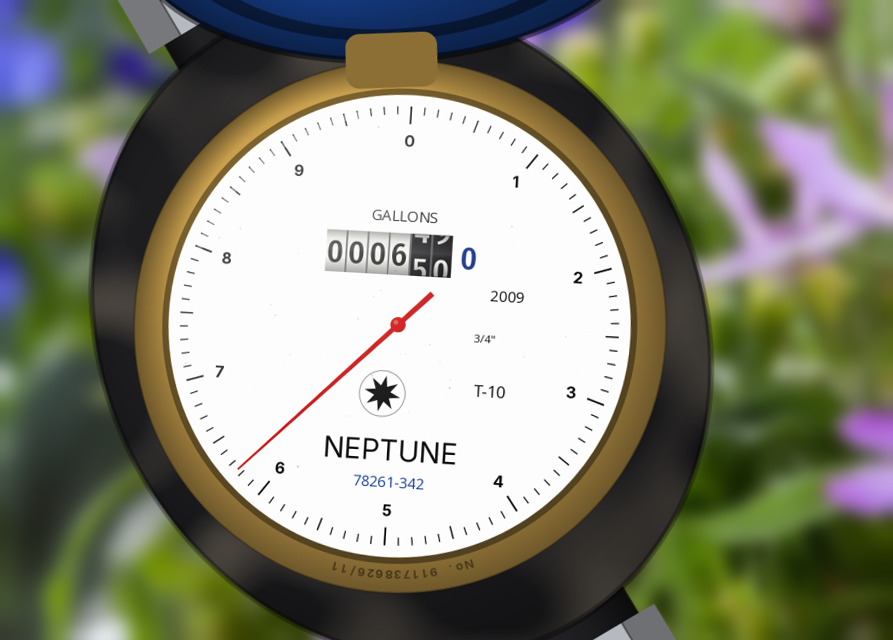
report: 6496.2 (gal)
